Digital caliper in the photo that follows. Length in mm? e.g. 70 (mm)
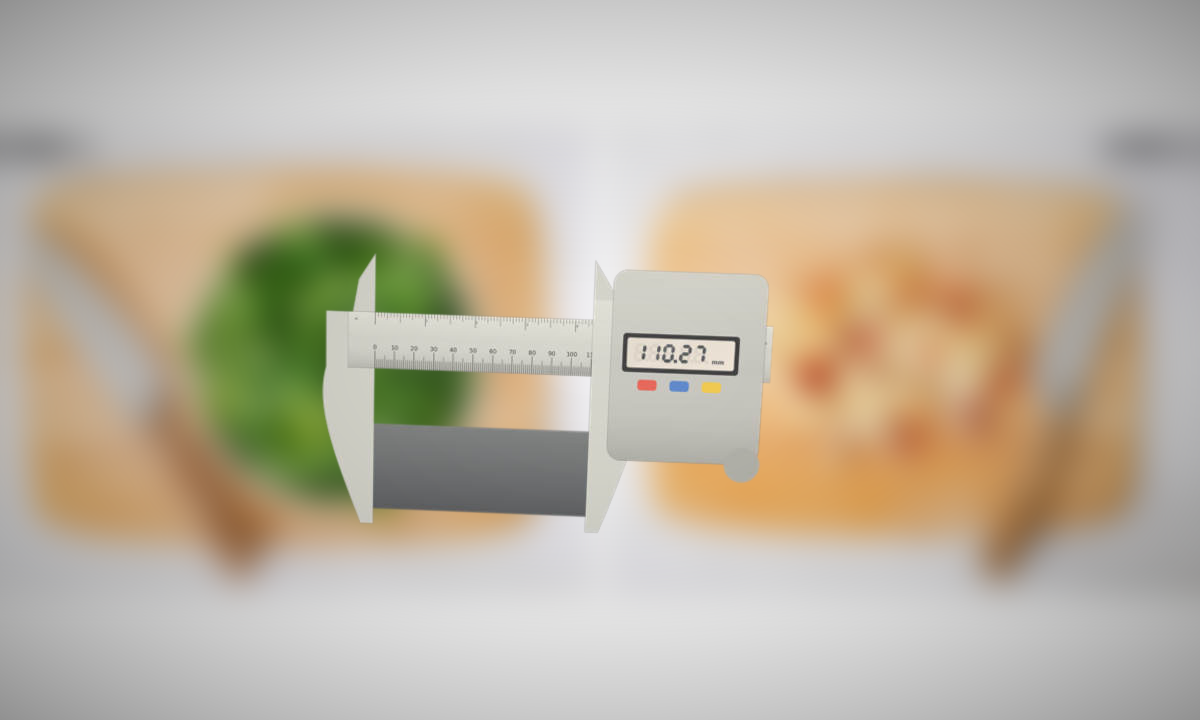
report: 110.27 (mm)
